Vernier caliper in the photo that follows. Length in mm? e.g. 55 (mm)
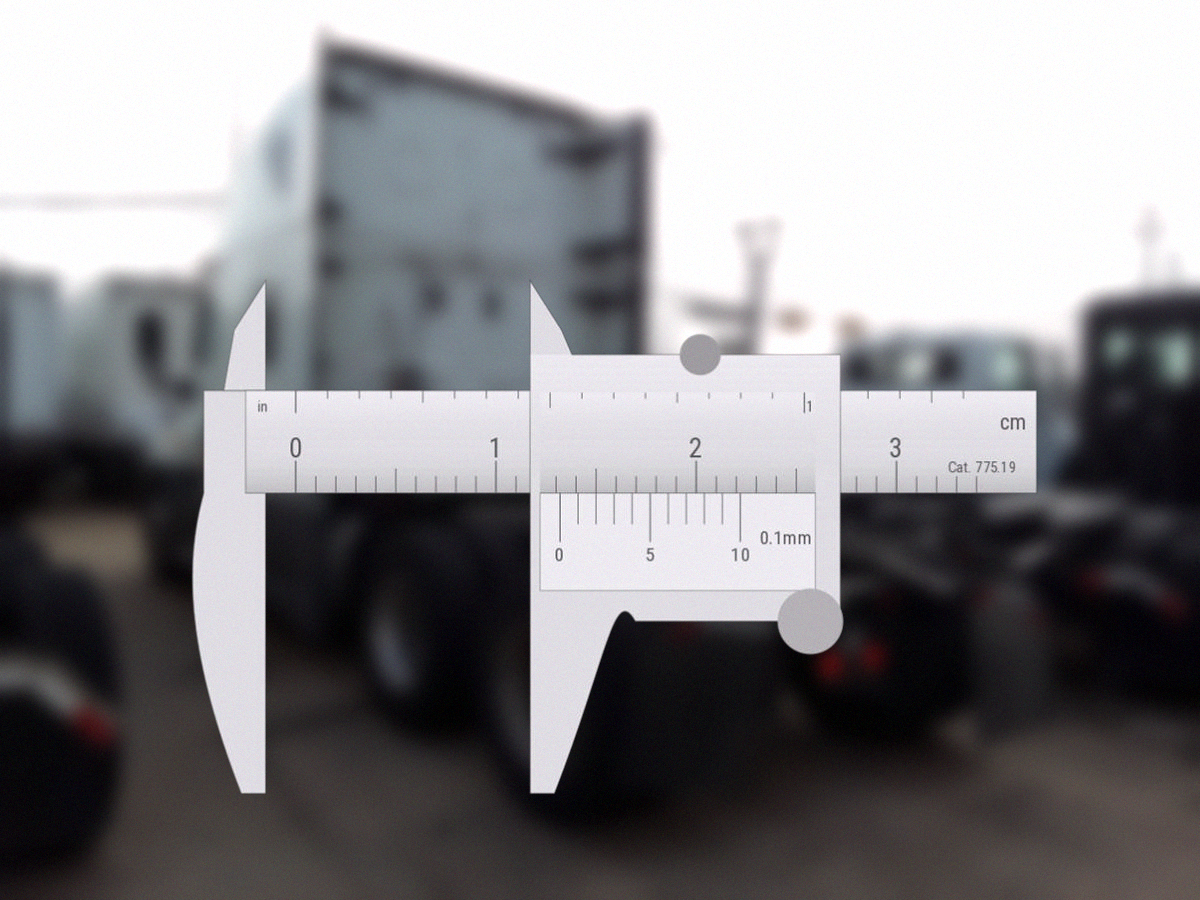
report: 13.2 (mm)
